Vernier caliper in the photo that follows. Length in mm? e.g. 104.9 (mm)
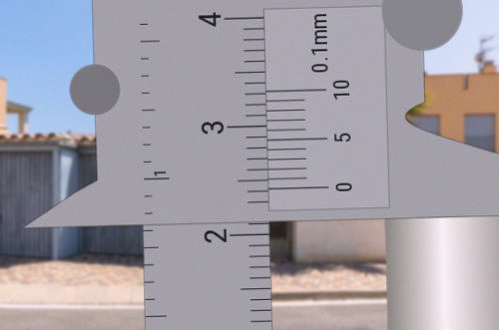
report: 24.2 (mm)
